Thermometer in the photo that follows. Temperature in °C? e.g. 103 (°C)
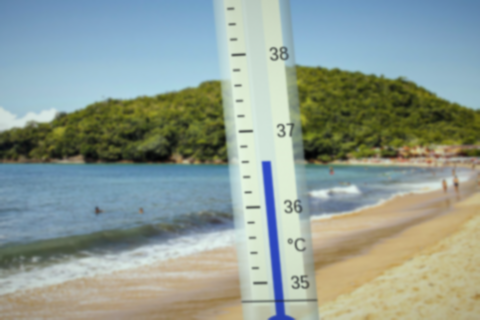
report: 36.6 (°C)
